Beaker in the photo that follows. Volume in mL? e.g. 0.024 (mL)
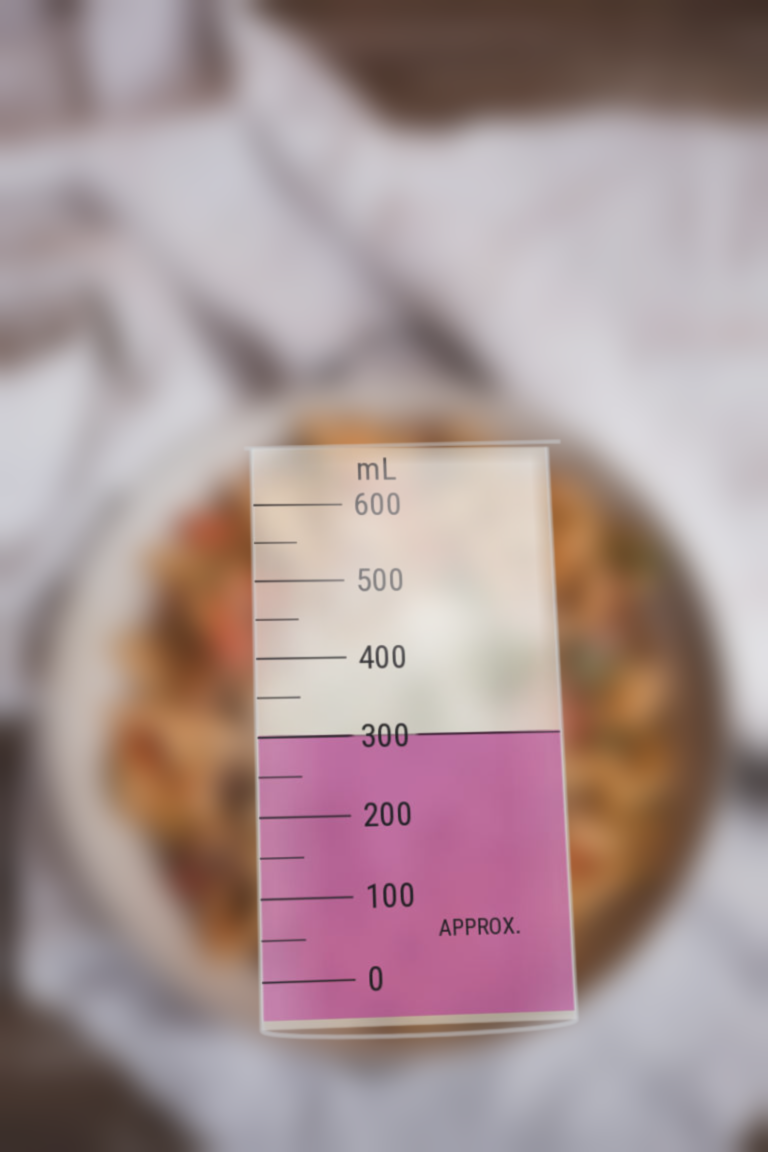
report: 300 (mL)
